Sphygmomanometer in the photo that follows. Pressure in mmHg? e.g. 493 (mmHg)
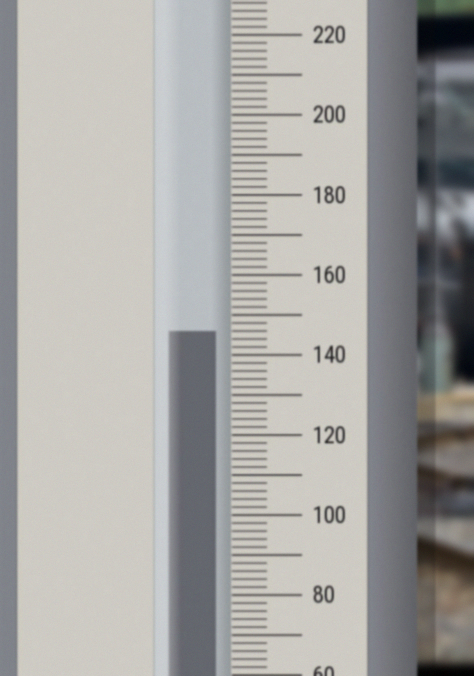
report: 146 (mmHg)
